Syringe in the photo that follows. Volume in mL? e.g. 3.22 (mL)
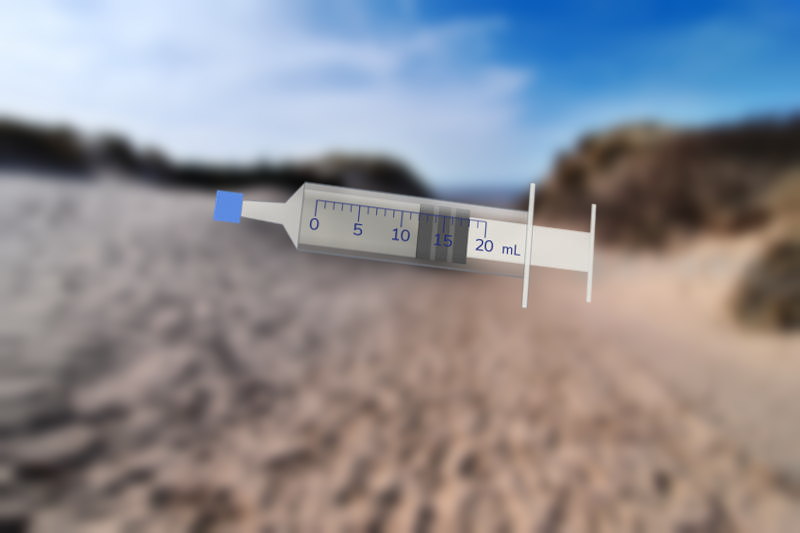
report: 12 (mL)
